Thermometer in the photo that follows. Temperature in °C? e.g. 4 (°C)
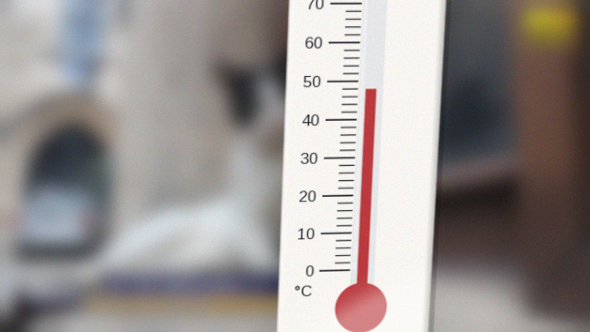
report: 48 (°C)
